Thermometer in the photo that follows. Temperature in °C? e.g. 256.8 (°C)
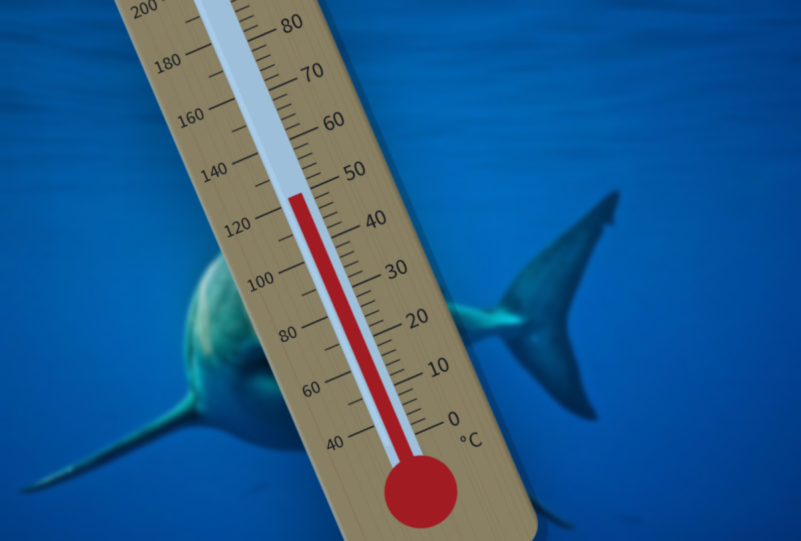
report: 50 (°C)
